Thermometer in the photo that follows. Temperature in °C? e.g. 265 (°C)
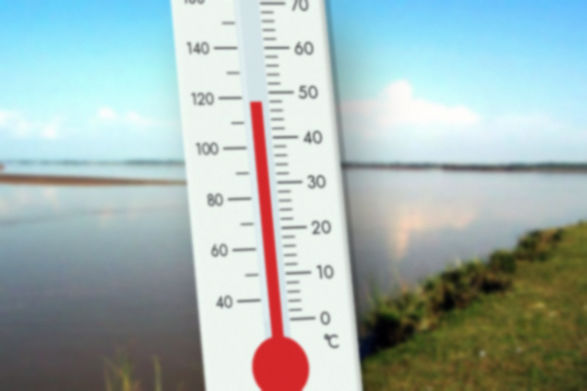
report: 48 (°C)
